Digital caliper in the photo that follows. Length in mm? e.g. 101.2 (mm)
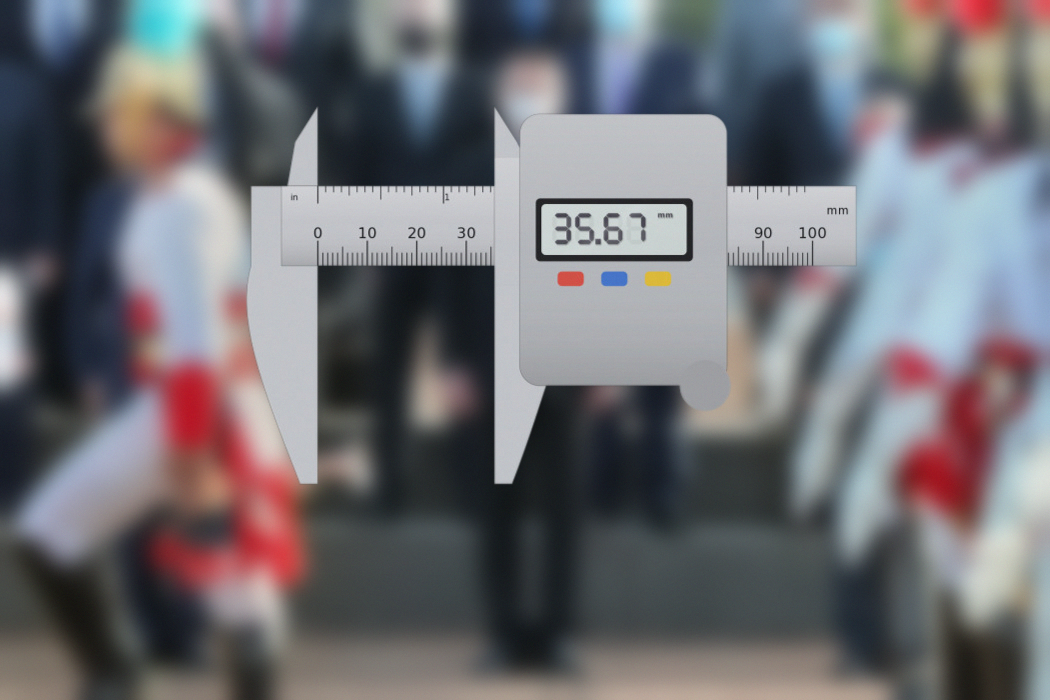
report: 35.67 (mm)
